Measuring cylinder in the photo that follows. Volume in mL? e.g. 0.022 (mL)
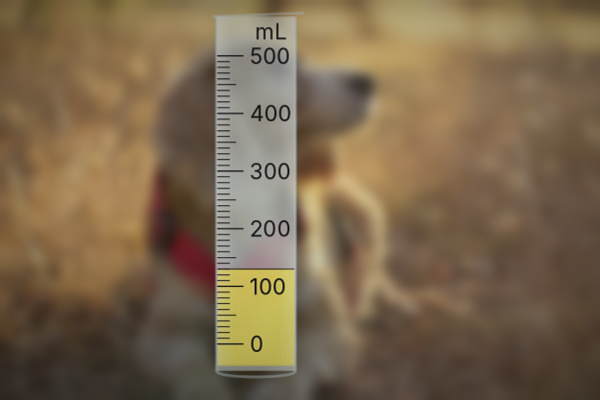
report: 130 (mL)
